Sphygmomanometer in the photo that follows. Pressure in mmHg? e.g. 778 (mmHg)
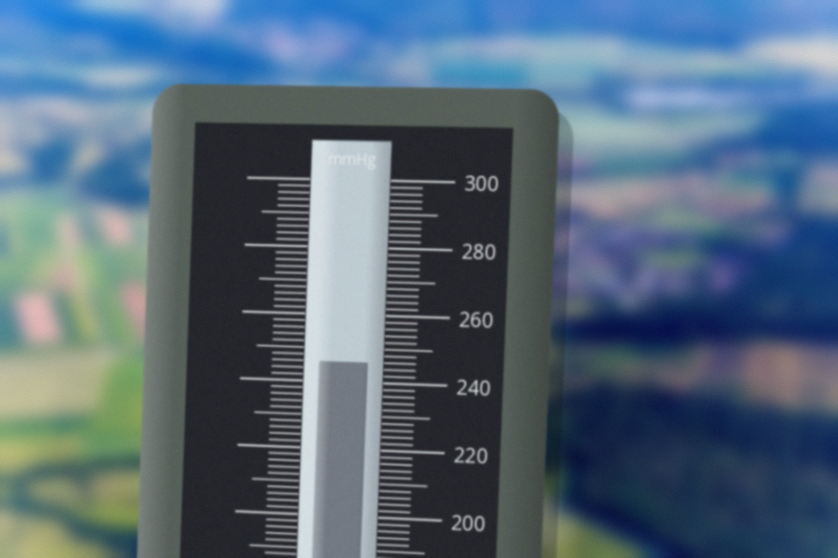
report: 246 (mmHg)
